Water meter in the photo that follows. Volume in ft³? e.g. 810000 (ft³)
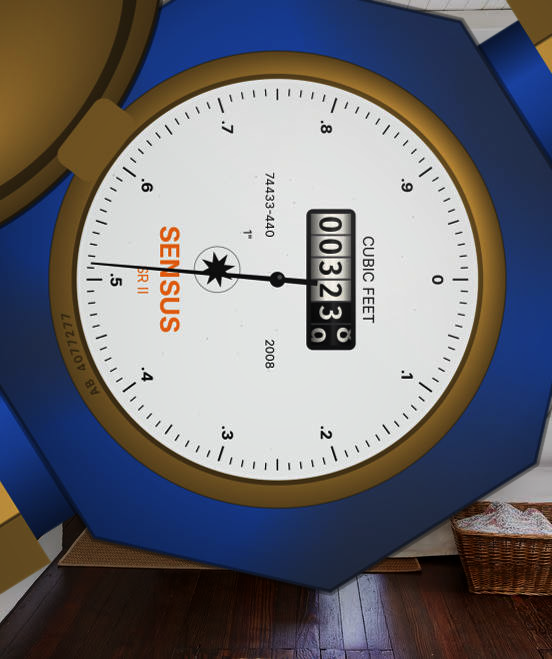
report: 3238.51 (ft³)
